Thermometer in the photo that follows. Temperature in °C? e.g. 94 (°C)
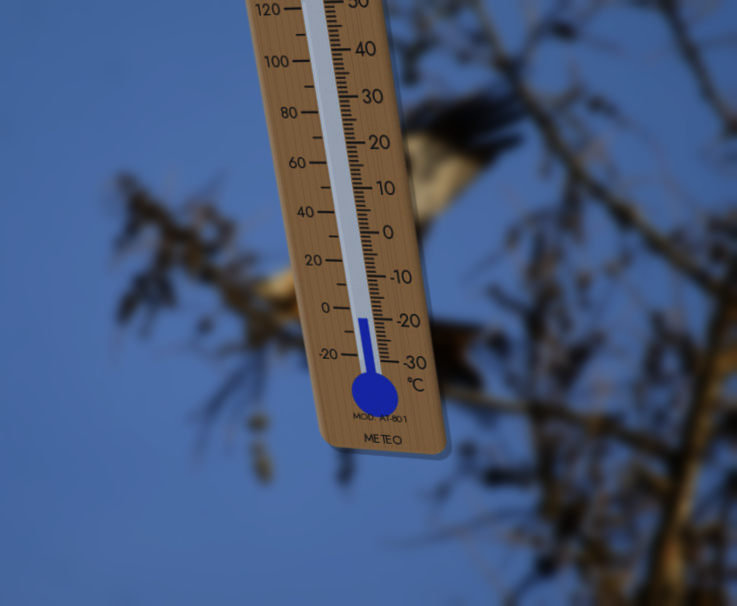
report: -20 (°C)
